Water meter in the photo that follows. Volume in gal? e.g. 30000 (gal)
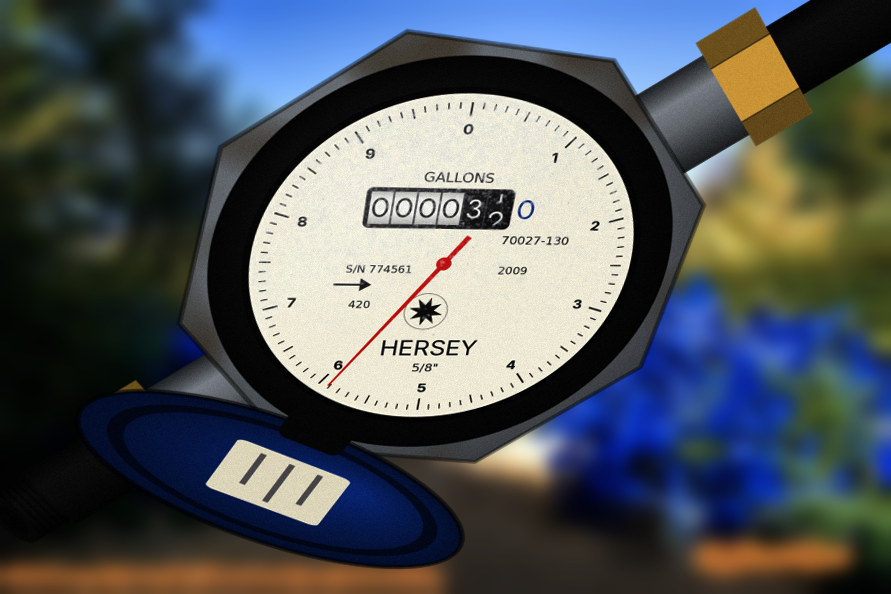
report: 315.9 (gal)
